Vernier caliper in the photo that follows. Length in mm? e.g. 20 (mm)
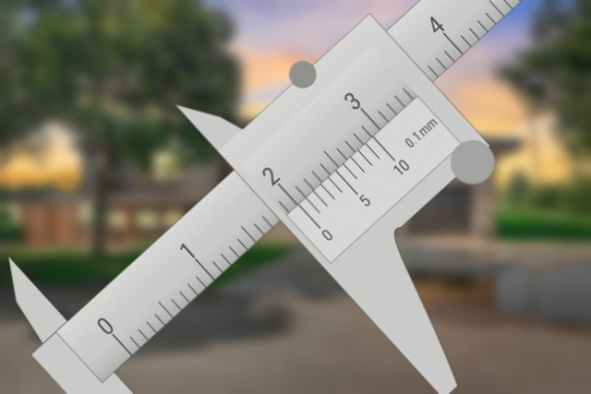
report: 20.1 (mm)
